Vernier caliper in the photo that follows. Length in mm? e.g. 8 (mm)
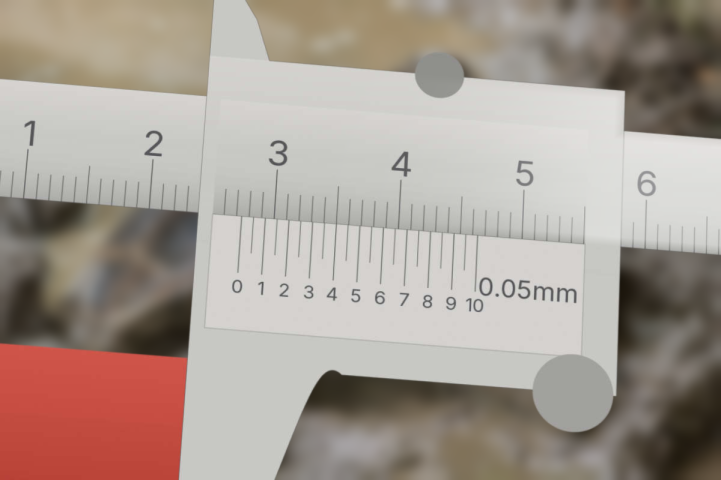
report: 27.4 (mm)
